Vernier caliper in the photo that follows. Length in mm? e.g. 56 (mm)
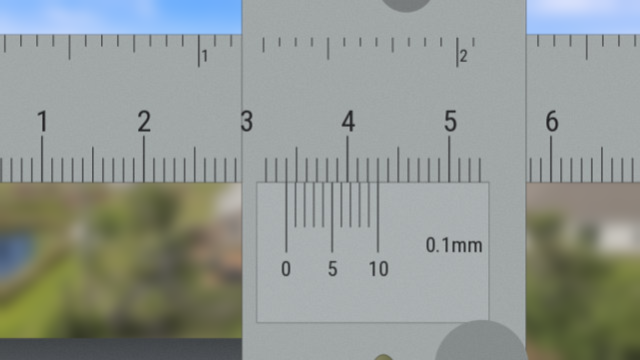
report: 34.0 (mm)
